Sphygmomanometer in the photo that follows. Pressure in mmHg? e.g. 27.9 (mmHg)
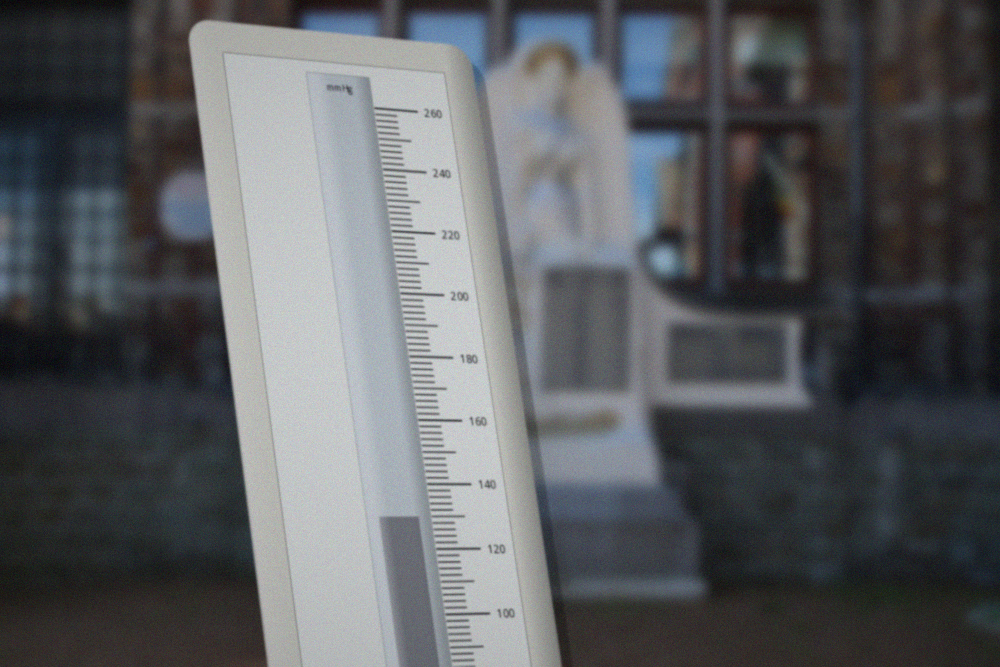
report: 130 (mmHg)
